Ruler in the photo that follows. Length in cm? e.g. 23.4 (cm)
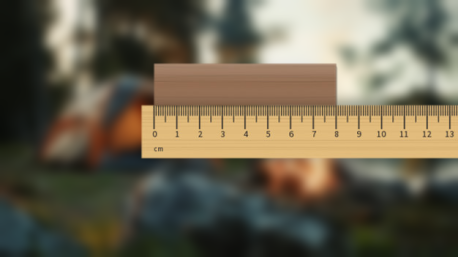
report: 8 (cm)
